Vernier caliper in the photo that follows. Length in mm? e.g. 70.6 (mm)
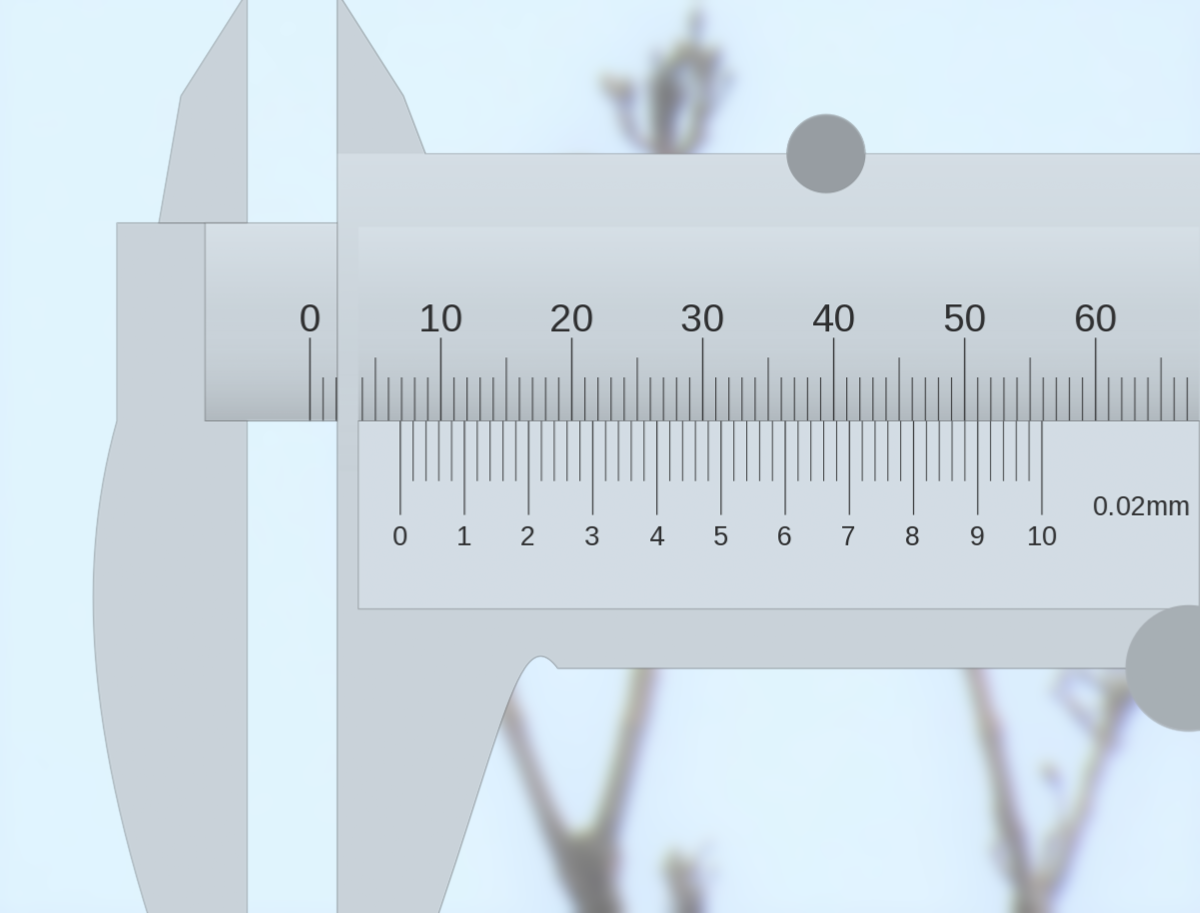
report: 6.9 (mm)
